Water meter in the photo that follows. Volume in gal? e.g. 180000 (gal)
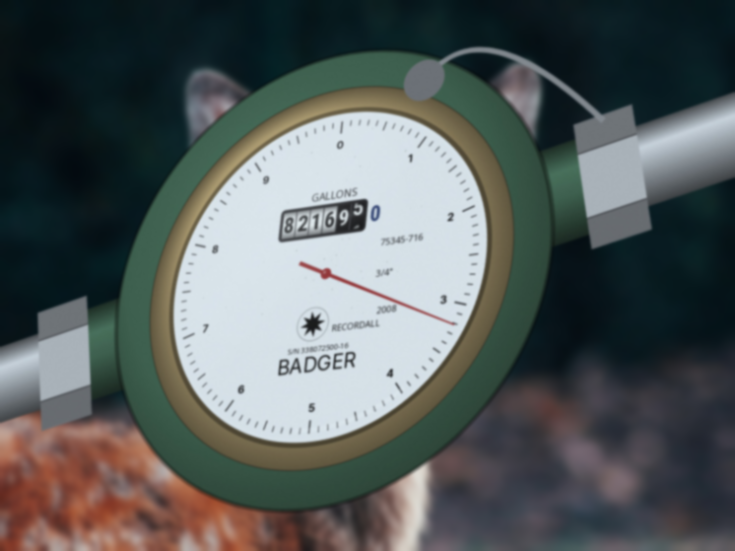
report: 8216953.2 (gal)
